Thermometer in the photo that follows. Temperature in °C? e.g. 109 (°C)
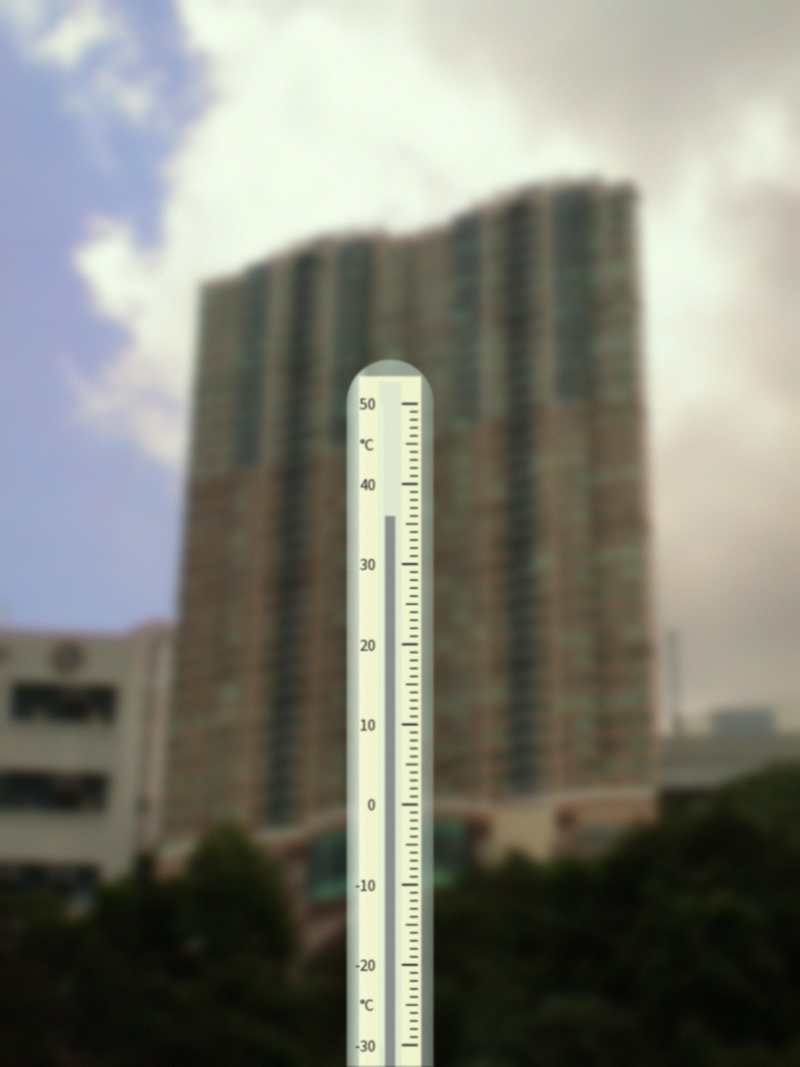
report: 36 (°C)
